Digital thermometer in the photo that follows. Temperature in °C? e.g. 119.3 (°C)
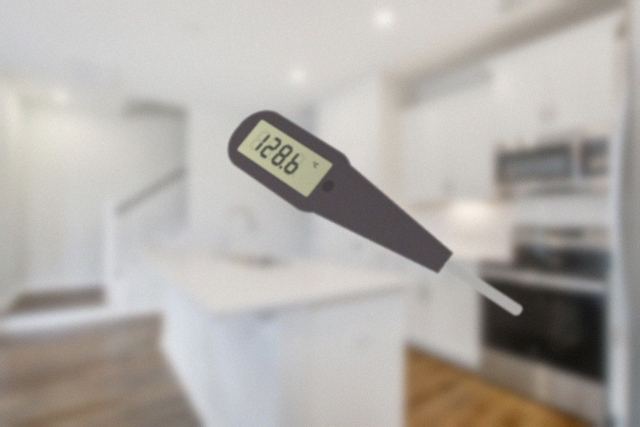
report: 128.6 (°C)
